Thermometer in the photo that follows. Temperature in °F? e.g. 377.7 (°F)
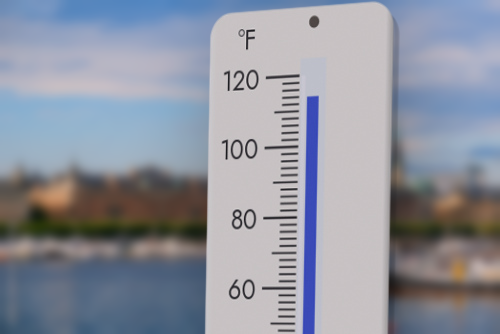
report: 114 (°F)
